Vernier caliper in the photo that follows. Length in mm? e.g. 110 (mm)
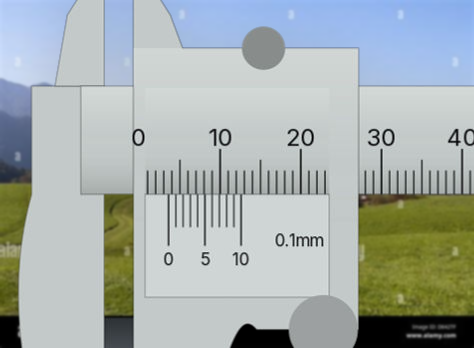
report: 3.6 (mm)
